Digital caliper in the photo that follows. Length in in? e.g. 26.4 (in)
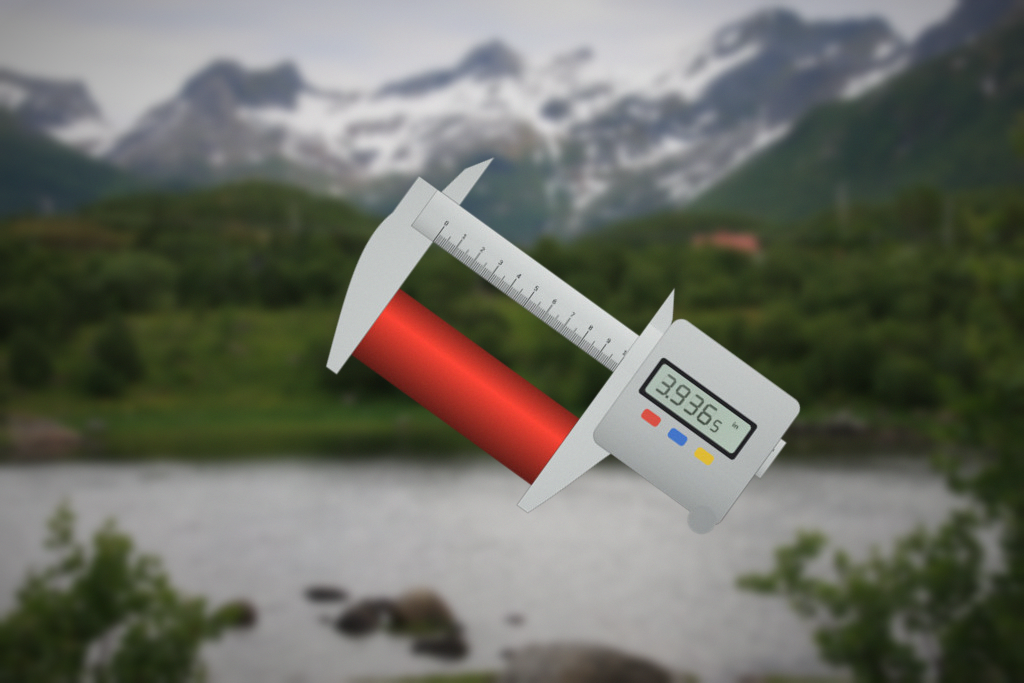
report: 3.9365 (in)
